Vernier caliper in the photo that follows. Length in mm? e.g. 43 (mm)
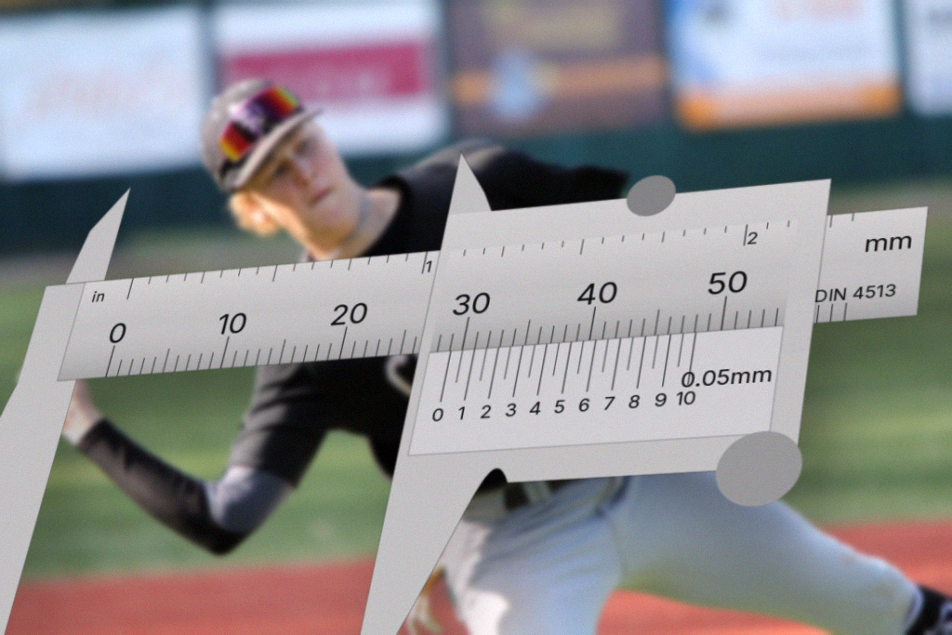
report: 29.1 (mm)
